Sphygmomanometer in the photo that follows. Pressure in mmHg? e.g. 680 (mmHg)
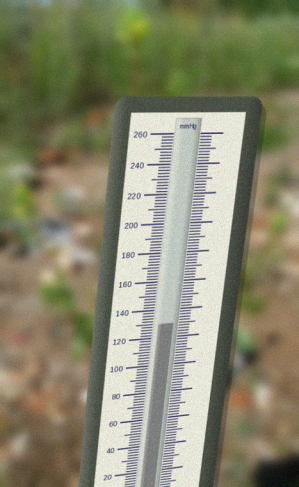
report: 130 (mmHg)
